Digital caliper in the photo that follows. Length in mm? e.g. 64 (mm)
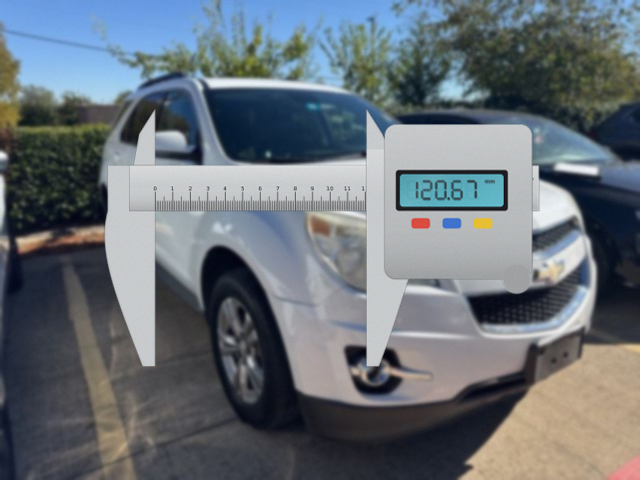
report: 120.67 (mm)
